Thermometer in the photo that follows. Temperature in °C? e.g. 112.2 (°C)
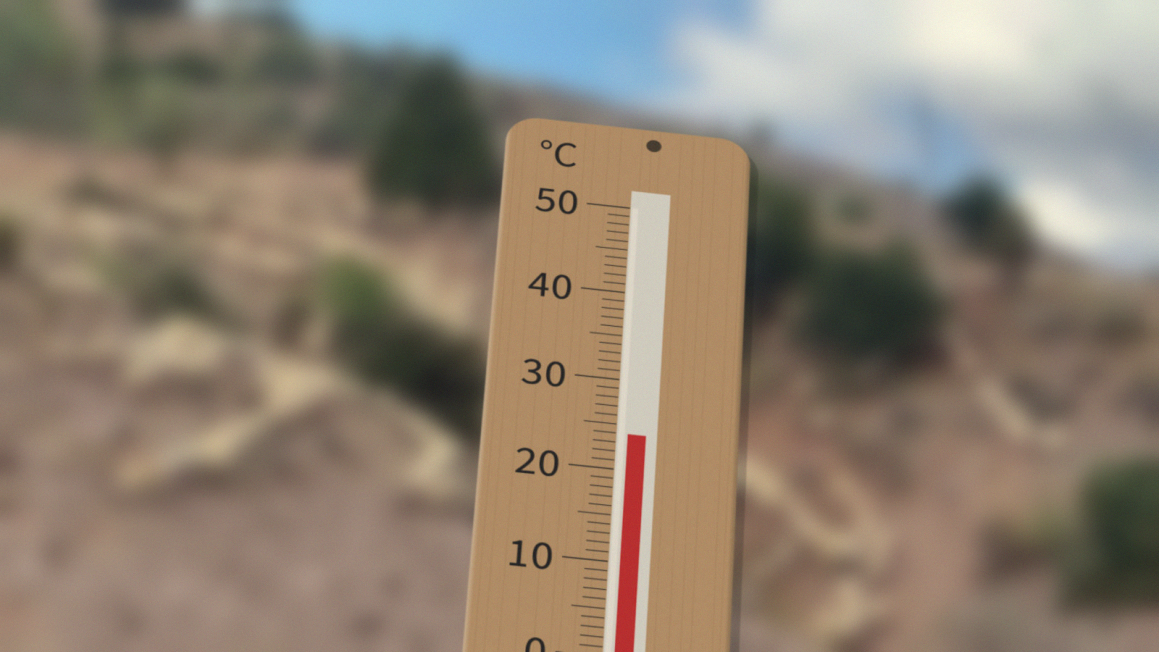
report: 24 (°C)
